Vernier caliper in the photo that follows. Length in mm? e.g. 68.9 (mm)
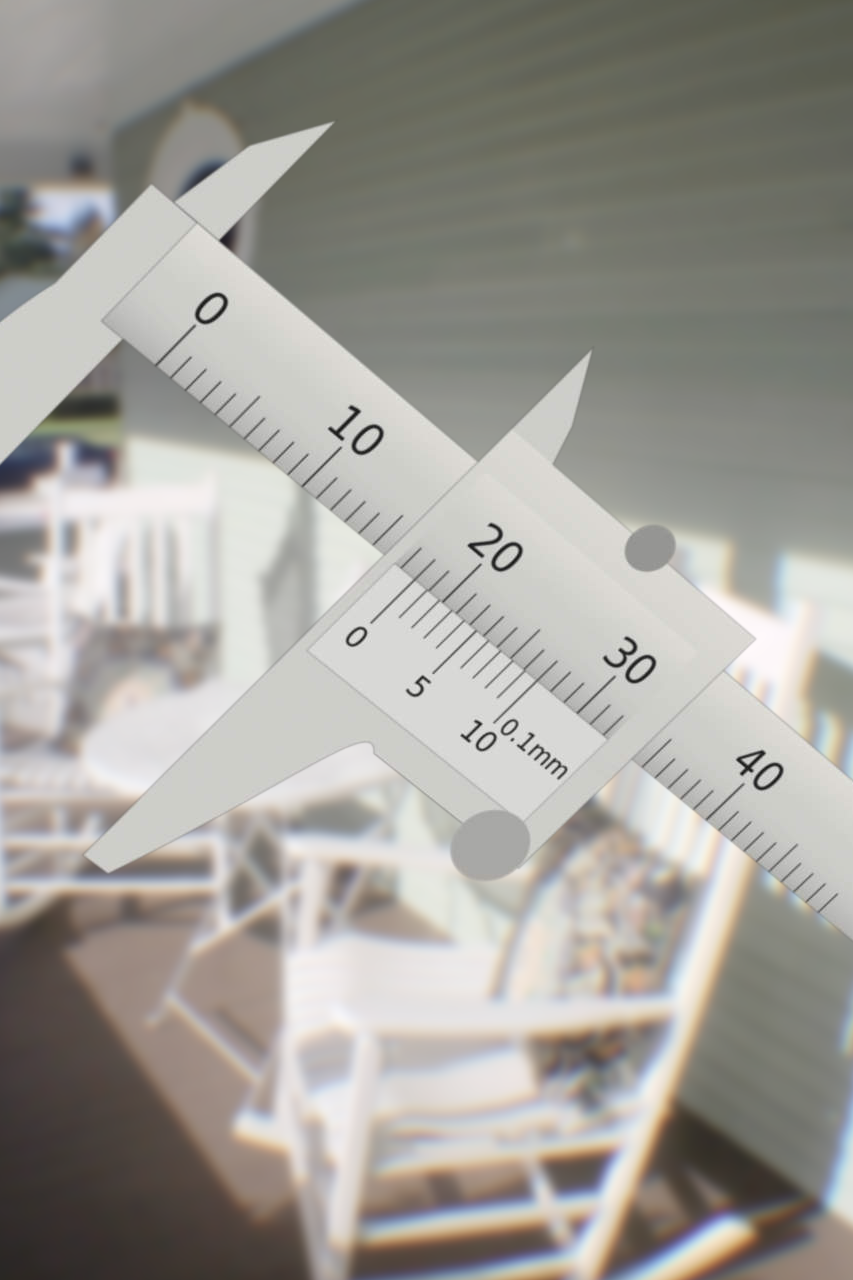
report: 18.0 (mm)
